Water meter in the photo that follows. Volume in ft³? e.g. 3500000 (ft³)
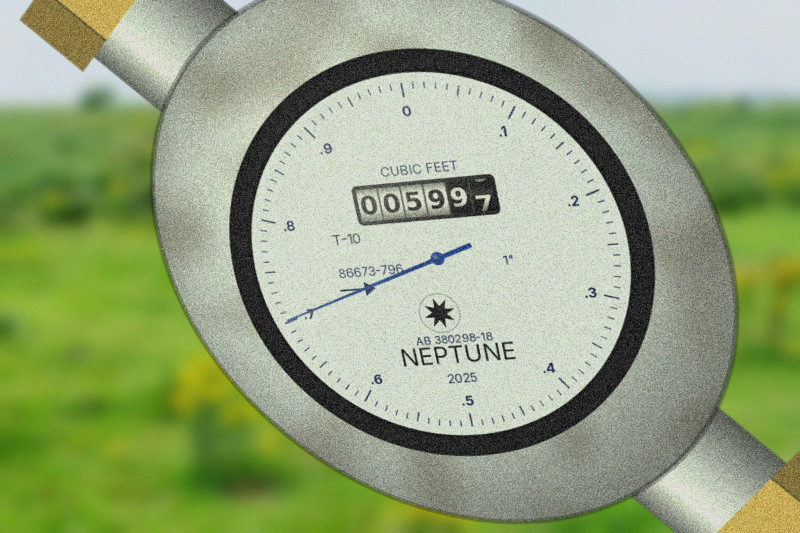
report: 5996.70 (ft³)
